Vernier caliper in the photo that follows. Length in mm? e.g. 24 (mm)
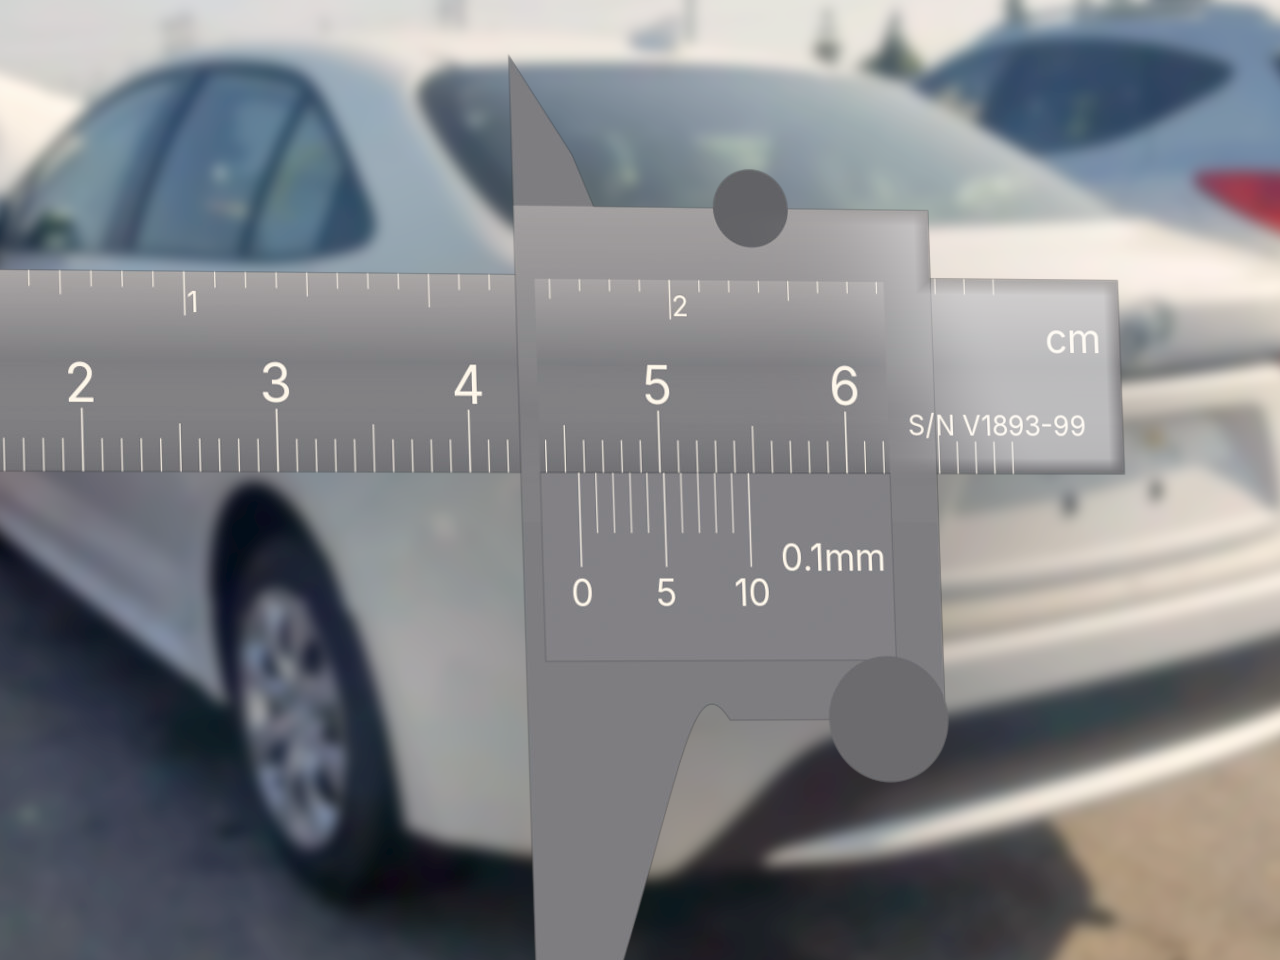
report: 45.7 (mm)
